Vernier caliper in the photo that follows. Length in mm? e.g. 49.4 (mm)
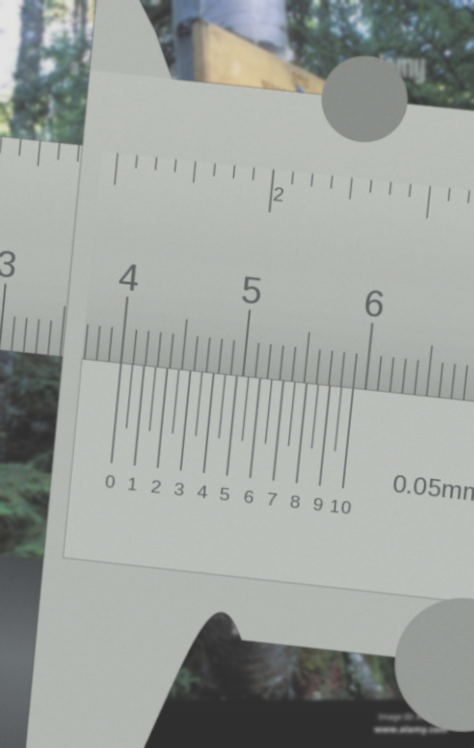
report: 40.0 (mm)
